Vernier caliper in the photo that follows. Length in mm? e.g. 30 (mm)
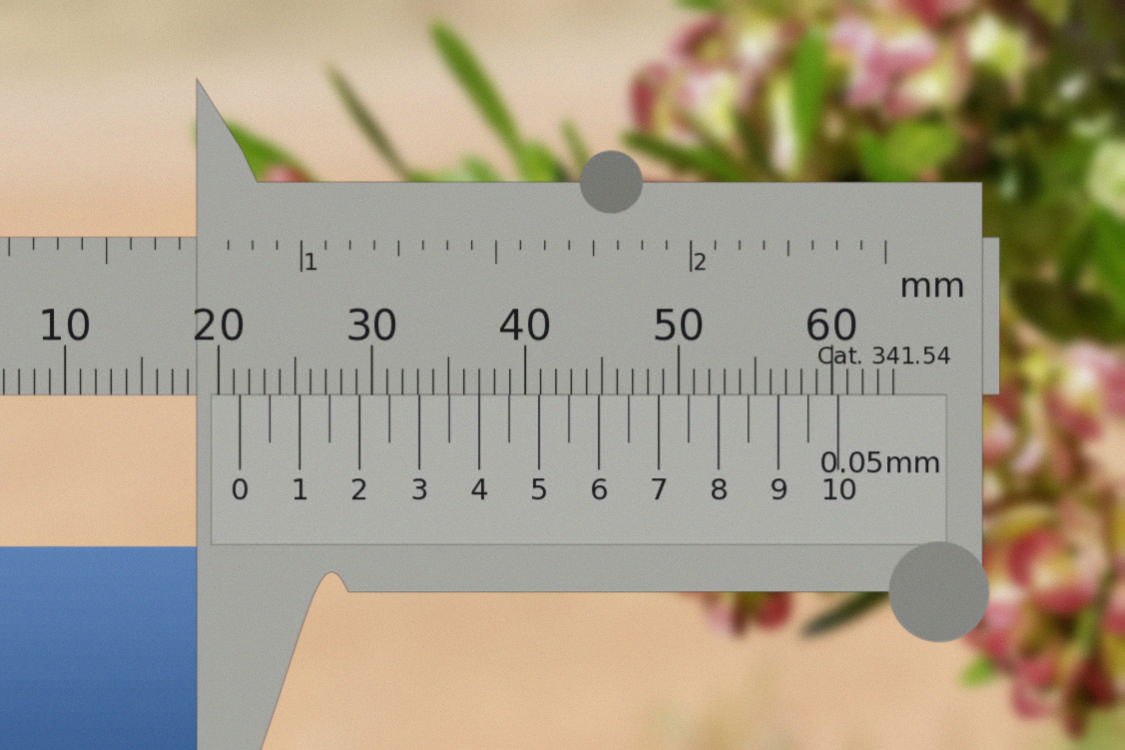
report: 21.4 (mm)
